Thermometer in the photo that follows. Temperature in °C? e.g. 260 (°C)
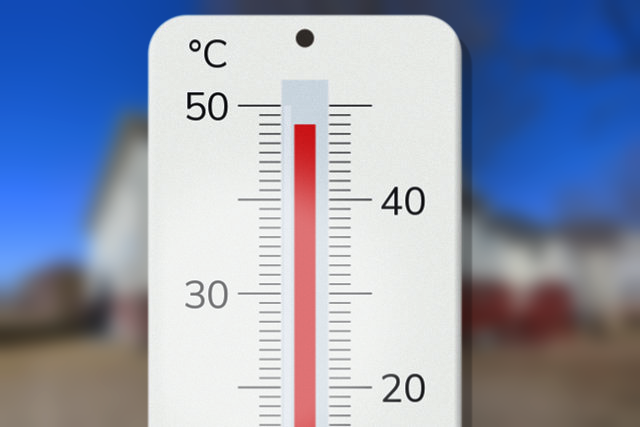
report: 48 (°C)
